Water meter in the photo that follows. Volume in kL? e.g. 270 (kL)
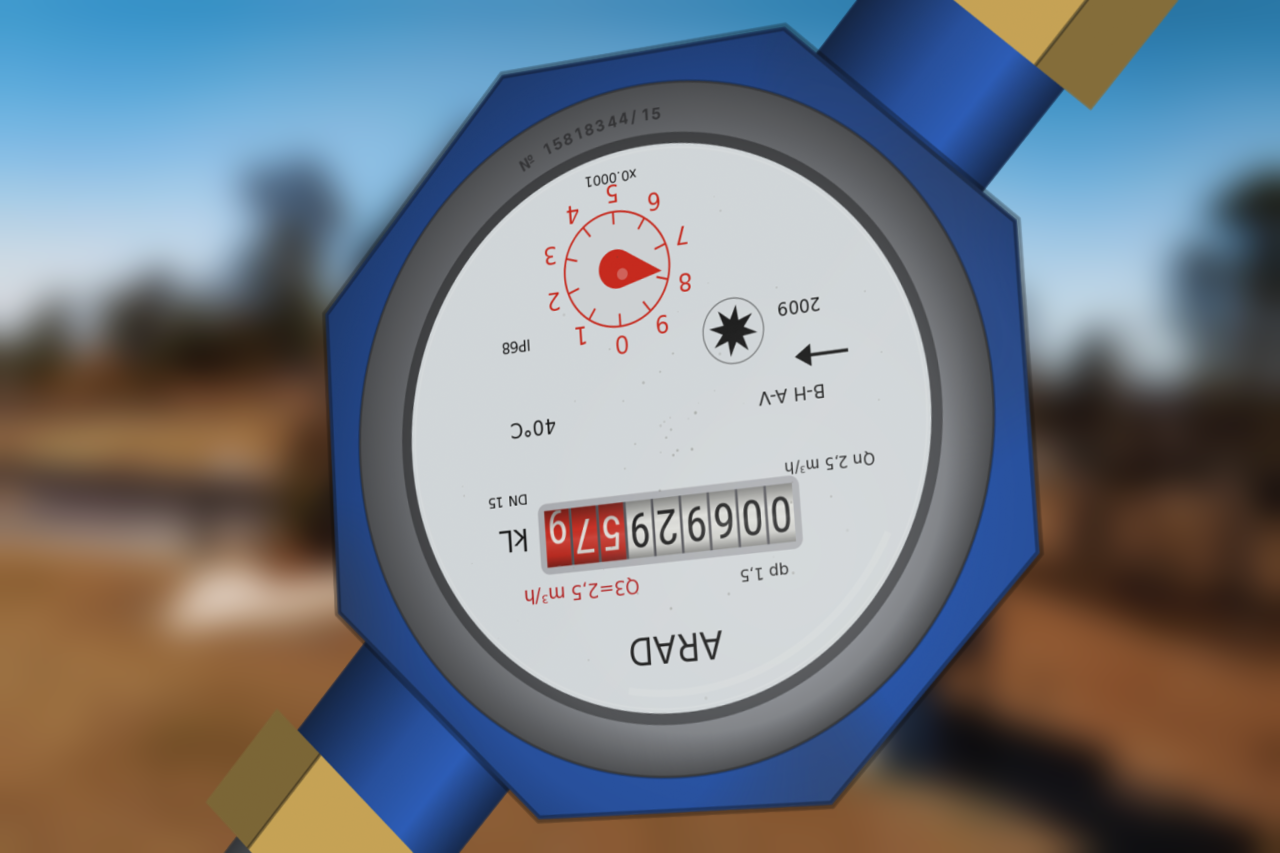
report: 6929.5787 (kL)
